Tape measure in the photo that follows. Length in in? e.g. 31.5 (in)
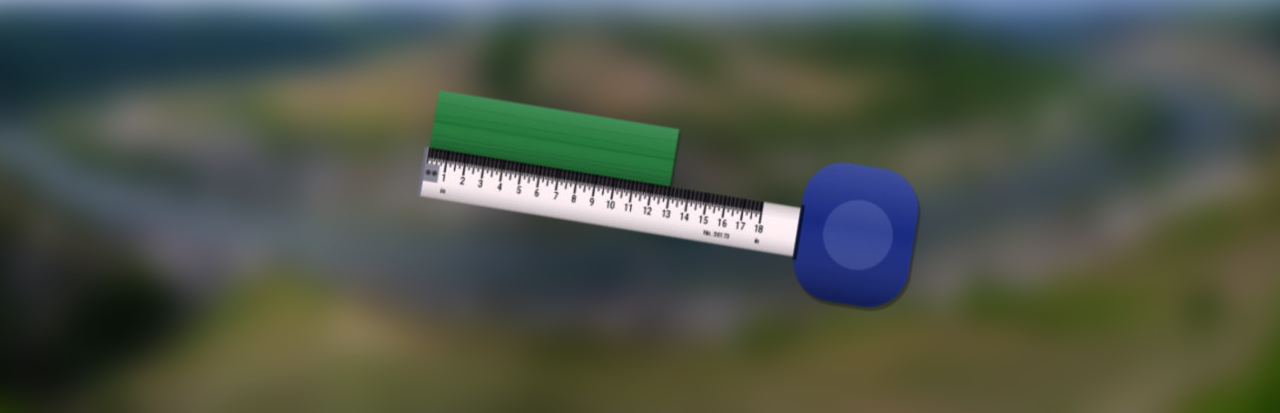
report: 13 (in)
